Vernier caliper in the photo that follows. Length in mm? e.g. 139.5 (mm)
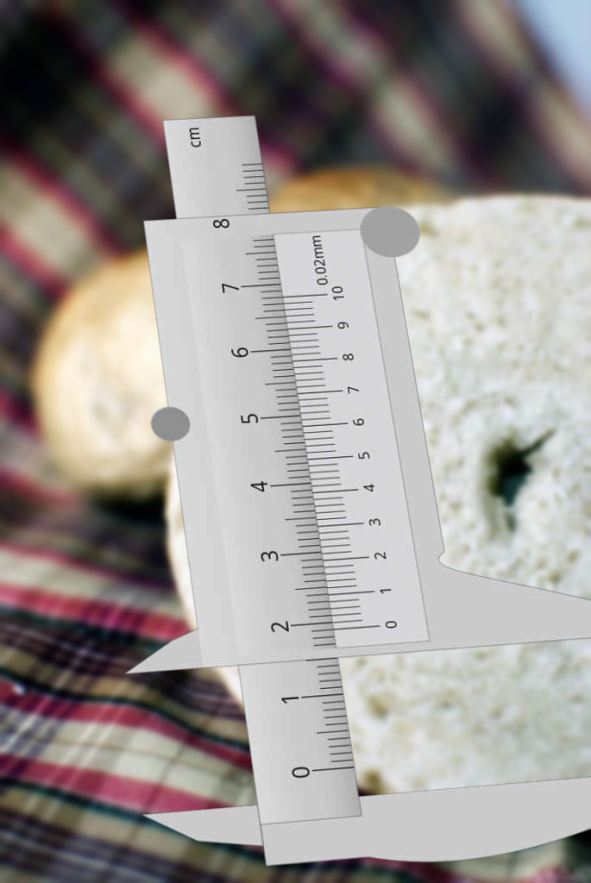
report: 19.0 (mm)
